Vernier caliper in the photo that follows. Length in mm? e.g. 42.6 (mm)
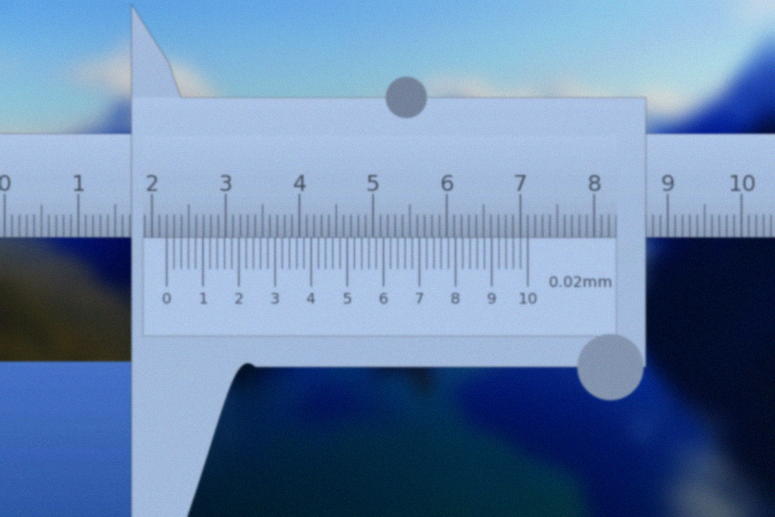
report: 22.0 (mm)
